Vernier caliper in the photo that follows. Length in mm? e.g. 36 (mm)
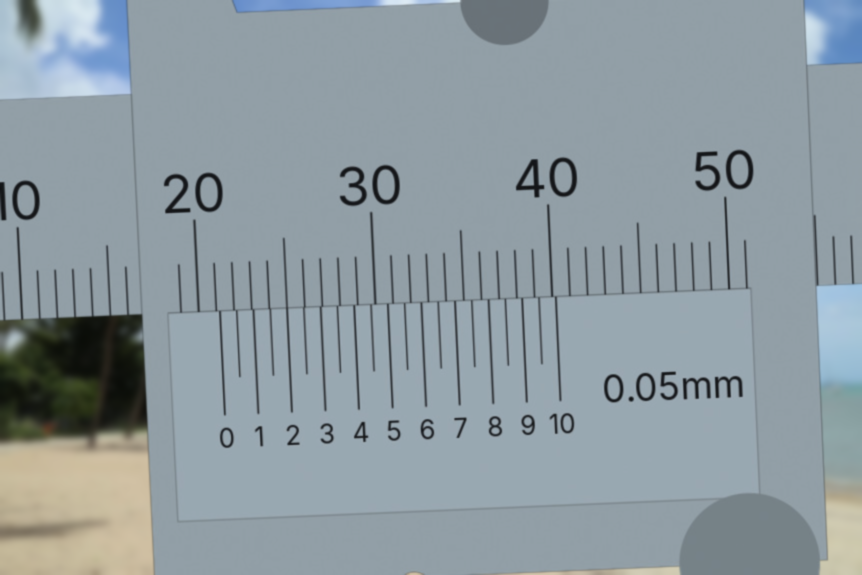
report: 21.2 (mm)
